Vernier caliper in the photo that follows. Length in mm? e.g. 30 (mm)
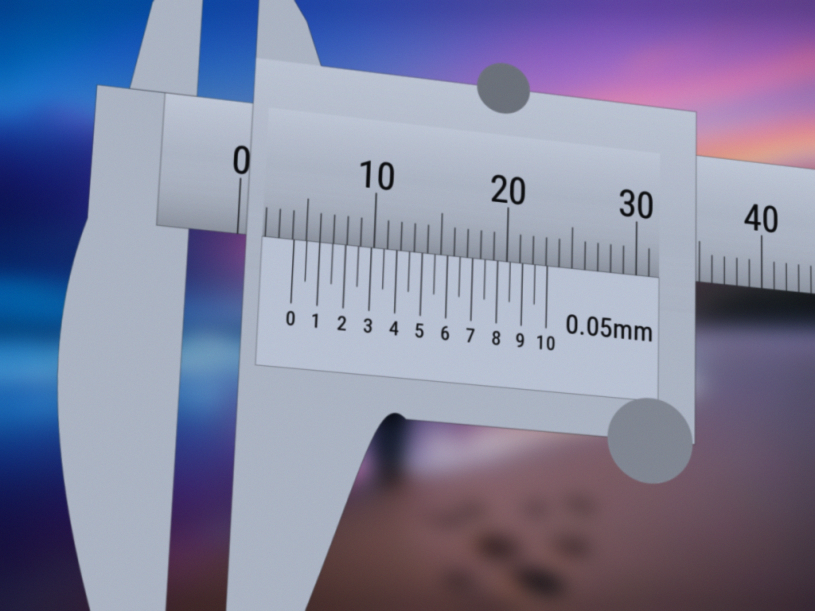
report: 4.1 (mm)
